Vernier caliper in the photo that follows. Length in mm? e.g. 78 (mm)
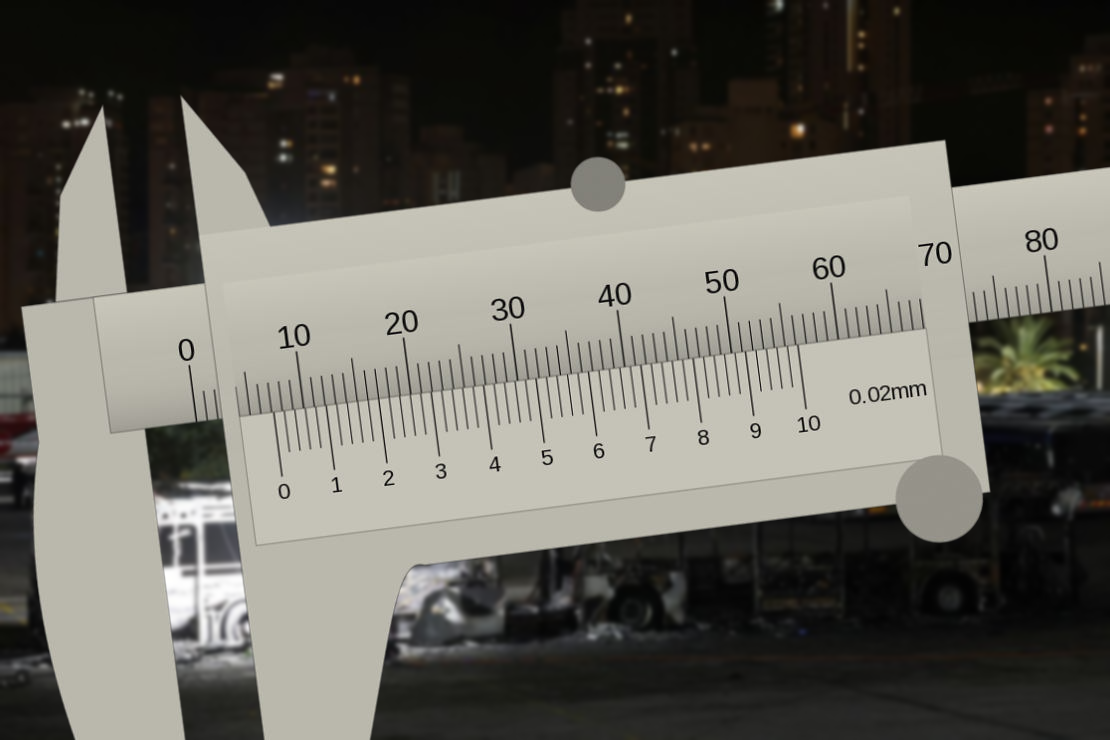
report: 7.2 (mm)
